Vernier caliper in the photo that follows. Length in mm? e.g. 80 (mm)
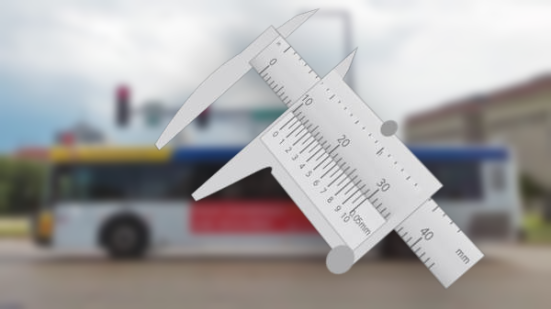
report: 10.8 (mm)
